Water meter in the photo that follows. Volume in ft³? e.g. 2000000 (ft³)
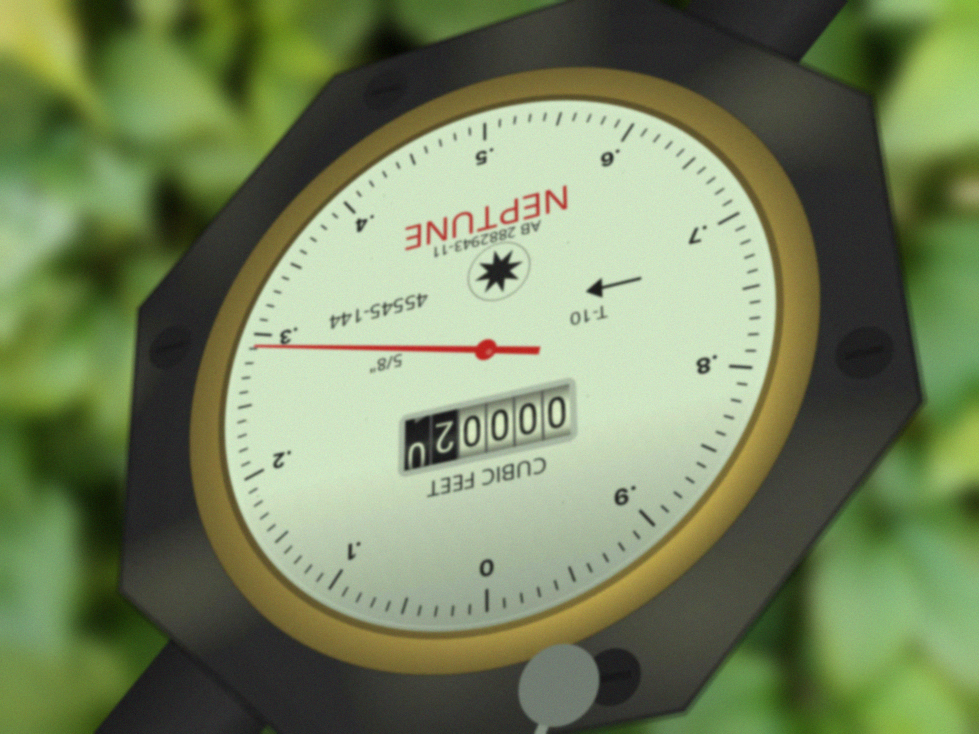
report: 20.29 (ft³)
